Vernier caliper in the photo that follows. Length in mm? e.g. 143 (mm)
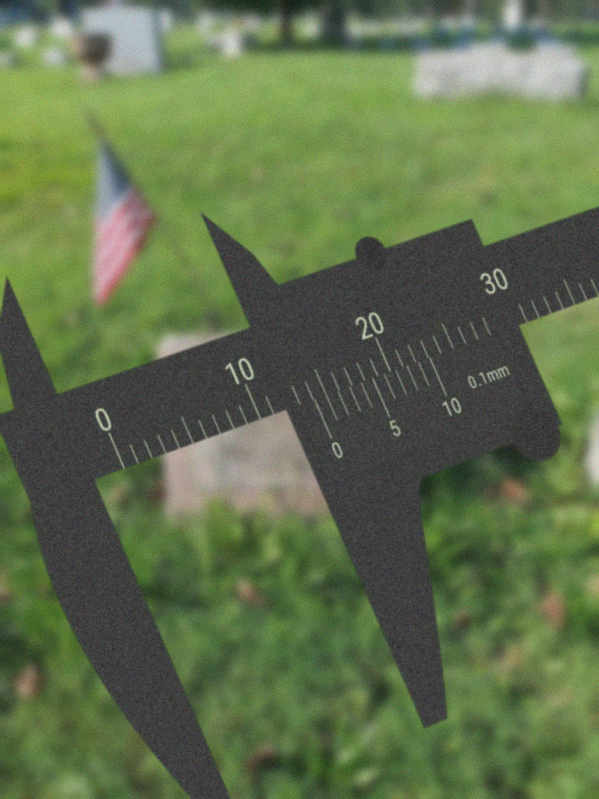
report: 14.1 (mm)
